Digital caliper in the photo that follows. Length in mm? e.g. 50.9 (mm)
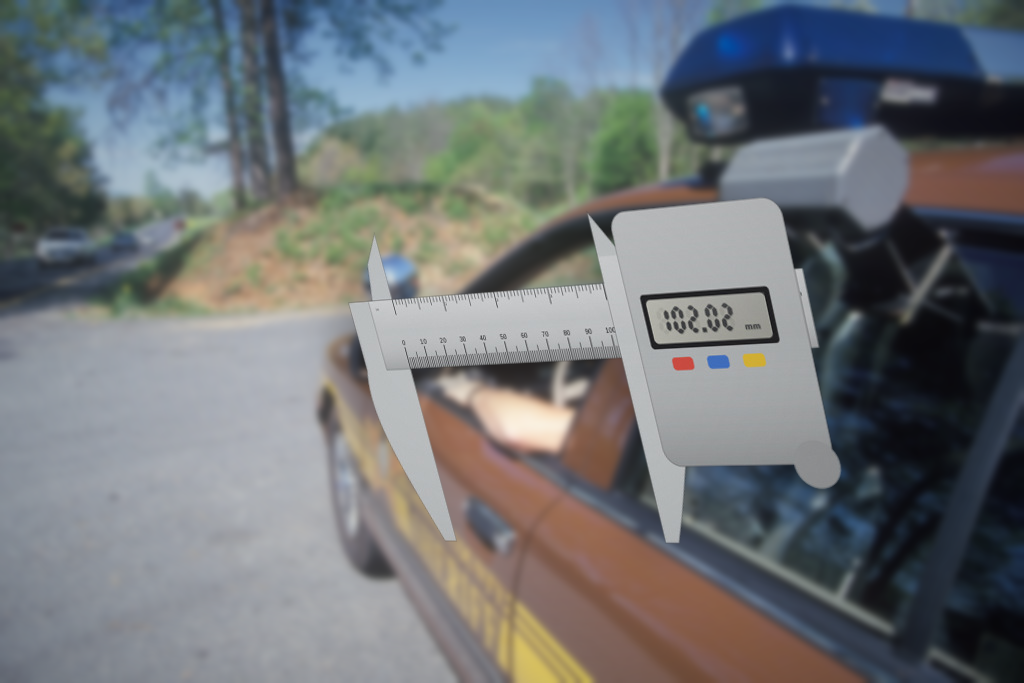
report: 102.02 (mm)
